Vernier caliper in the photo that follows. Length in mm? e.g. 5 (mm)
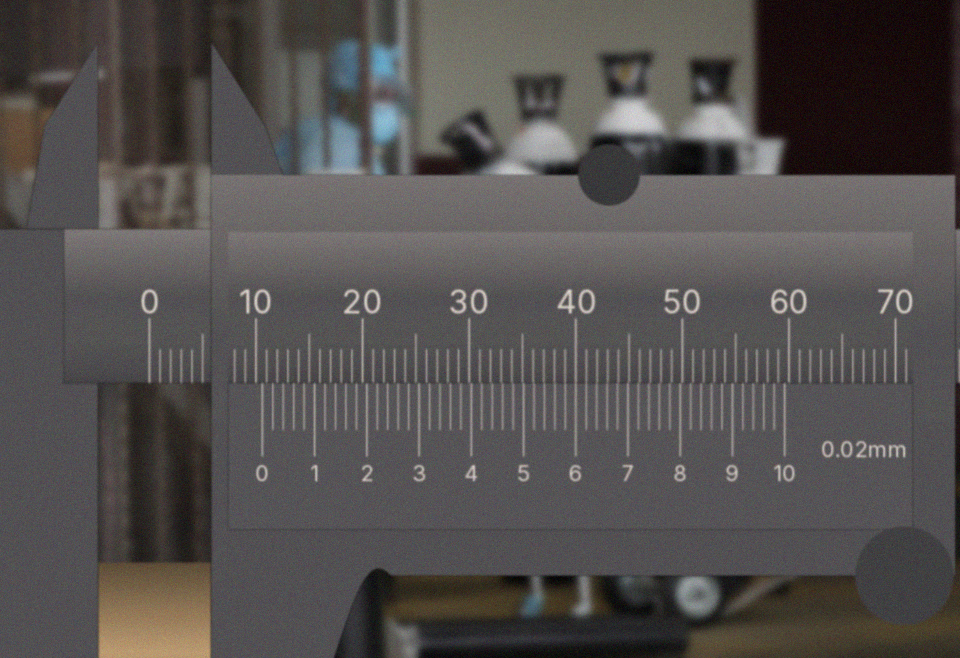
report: 10.6 (mm)
